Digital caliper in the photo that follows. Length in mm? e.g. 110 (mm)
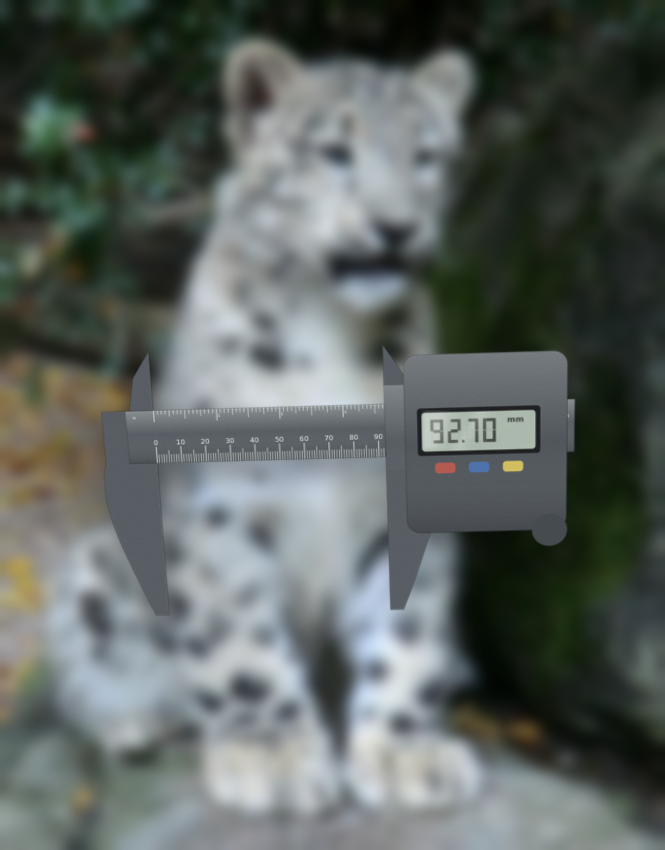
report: 92.70 (mm)
